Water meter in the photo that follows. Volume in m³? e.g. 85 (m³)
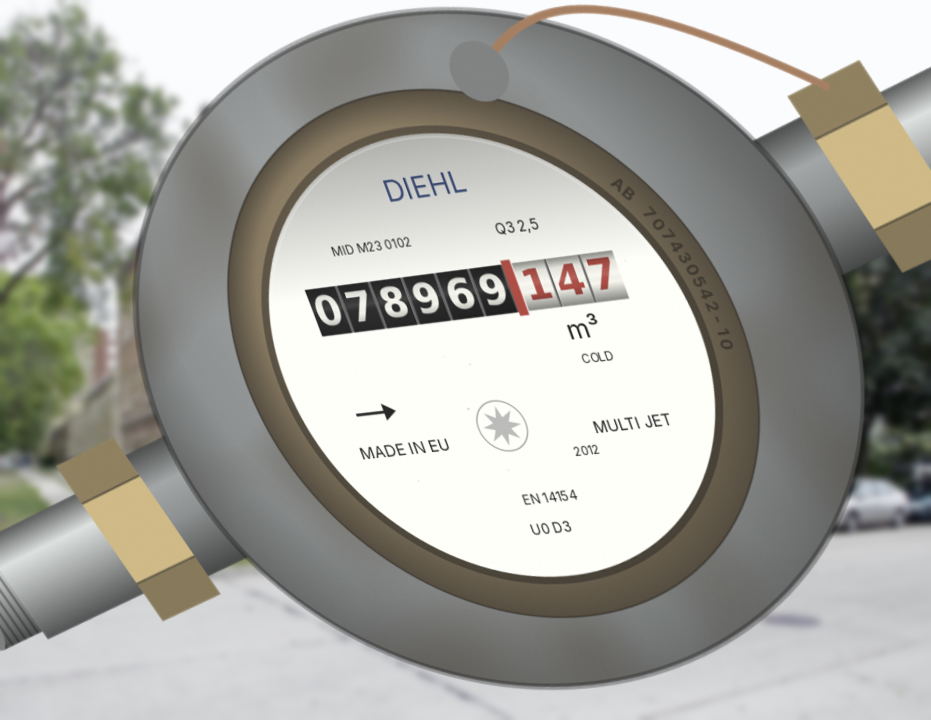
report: 78969.147 (m³)
